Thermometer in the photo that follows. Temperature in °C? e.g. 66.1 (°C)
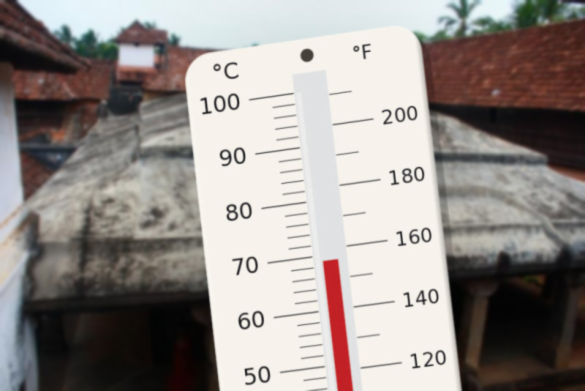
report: 69 (°C)
